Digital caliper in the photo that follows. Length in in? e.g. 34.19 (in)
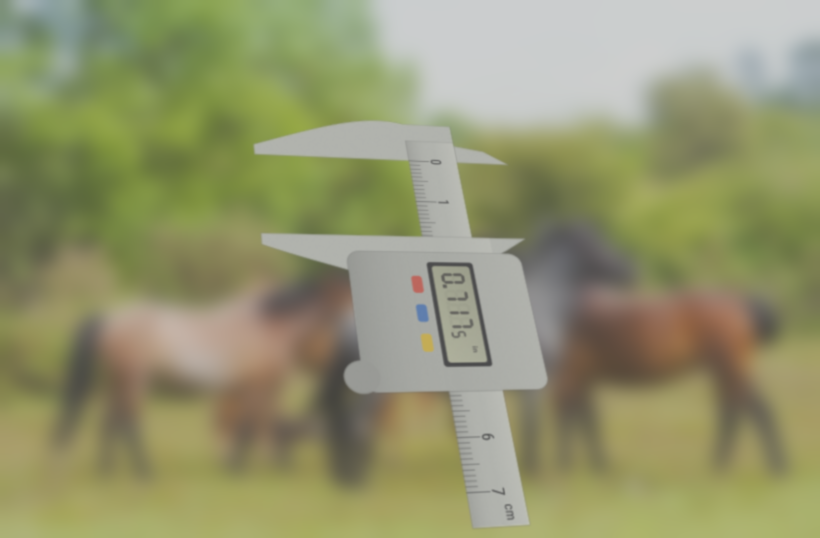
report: 0.7175 (in)
